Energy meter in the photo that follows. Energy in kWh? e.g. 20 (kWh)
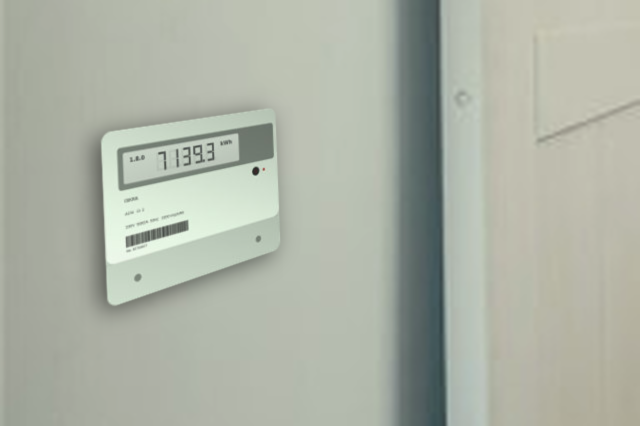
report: 7139.3 (kWh)
